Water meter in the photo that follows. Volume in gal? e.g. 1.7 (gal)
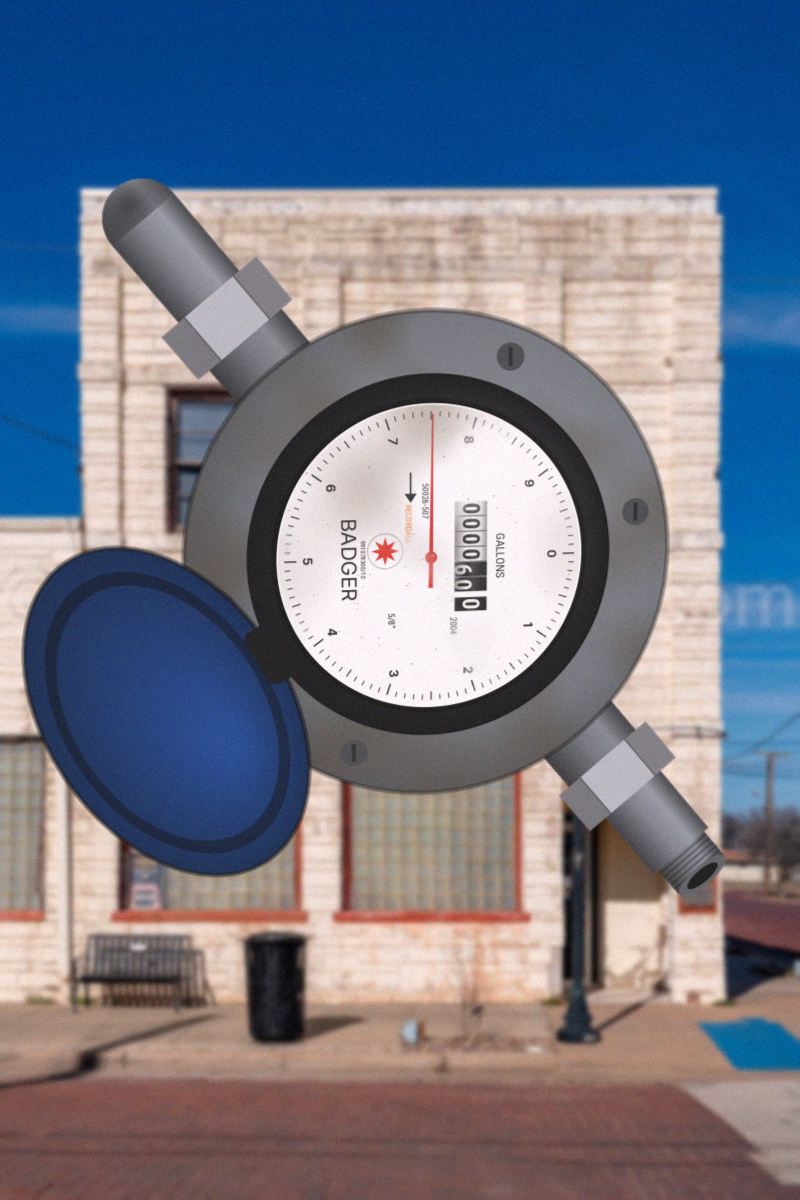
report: 597.5 (gal)
